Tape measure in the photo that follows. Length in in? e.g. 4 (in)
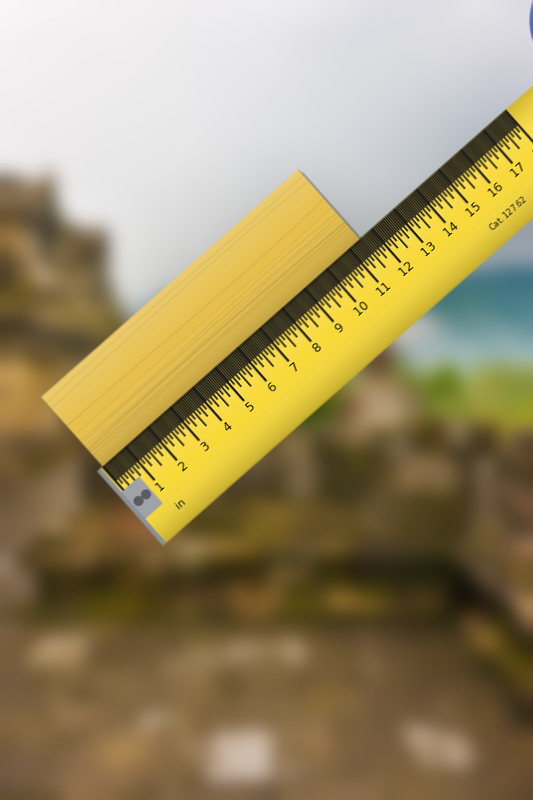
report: 11.5 (in)
